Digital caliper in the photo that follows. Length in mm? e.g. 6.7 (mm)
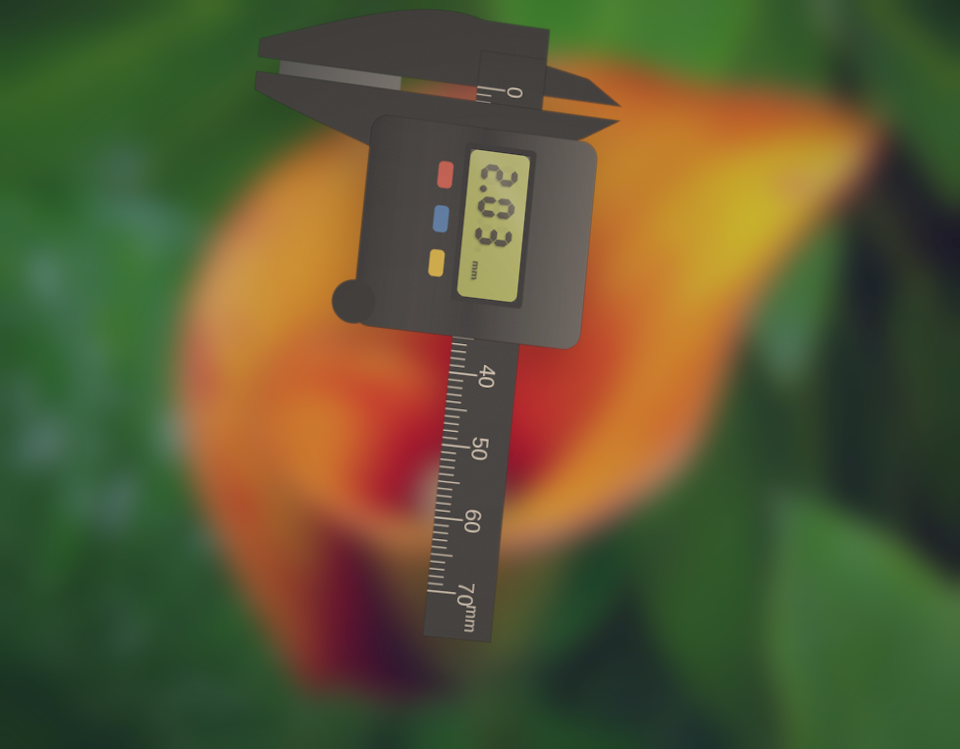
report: 2.03 (mm)
